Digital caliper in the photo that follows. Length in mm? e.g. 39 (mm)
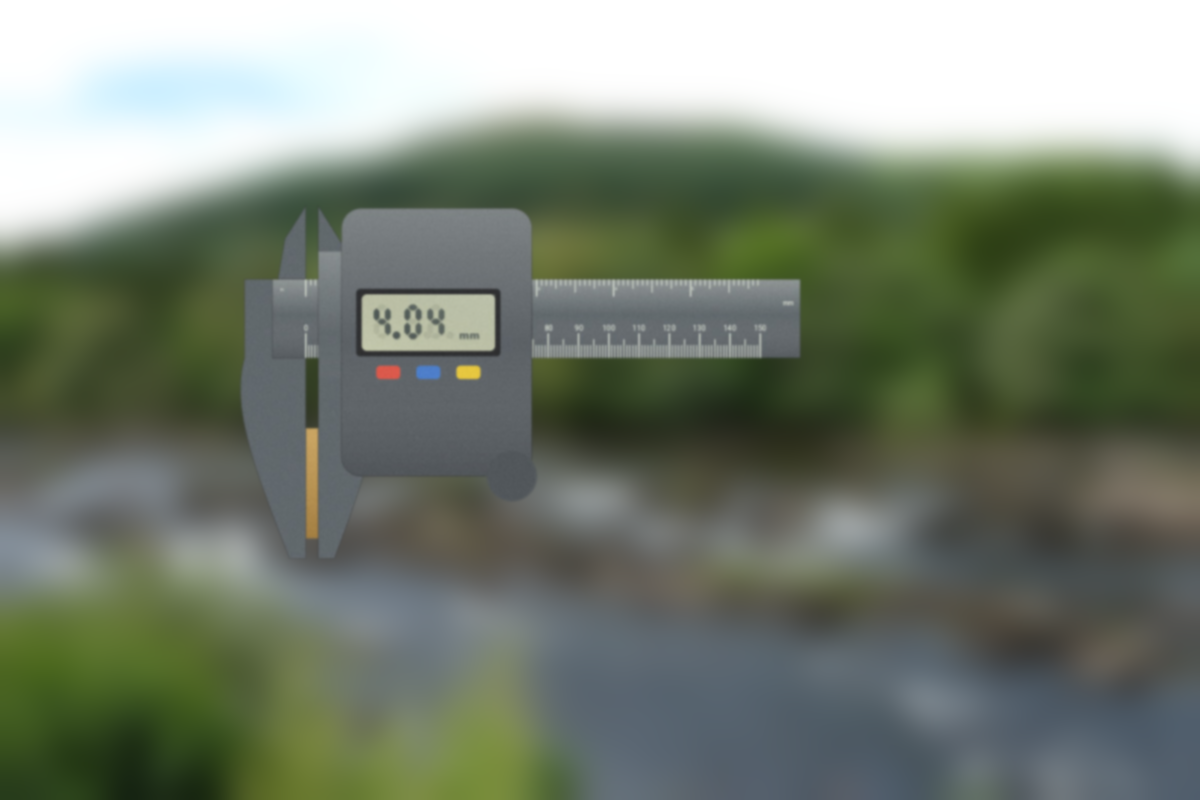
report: 4.04 (mm)
